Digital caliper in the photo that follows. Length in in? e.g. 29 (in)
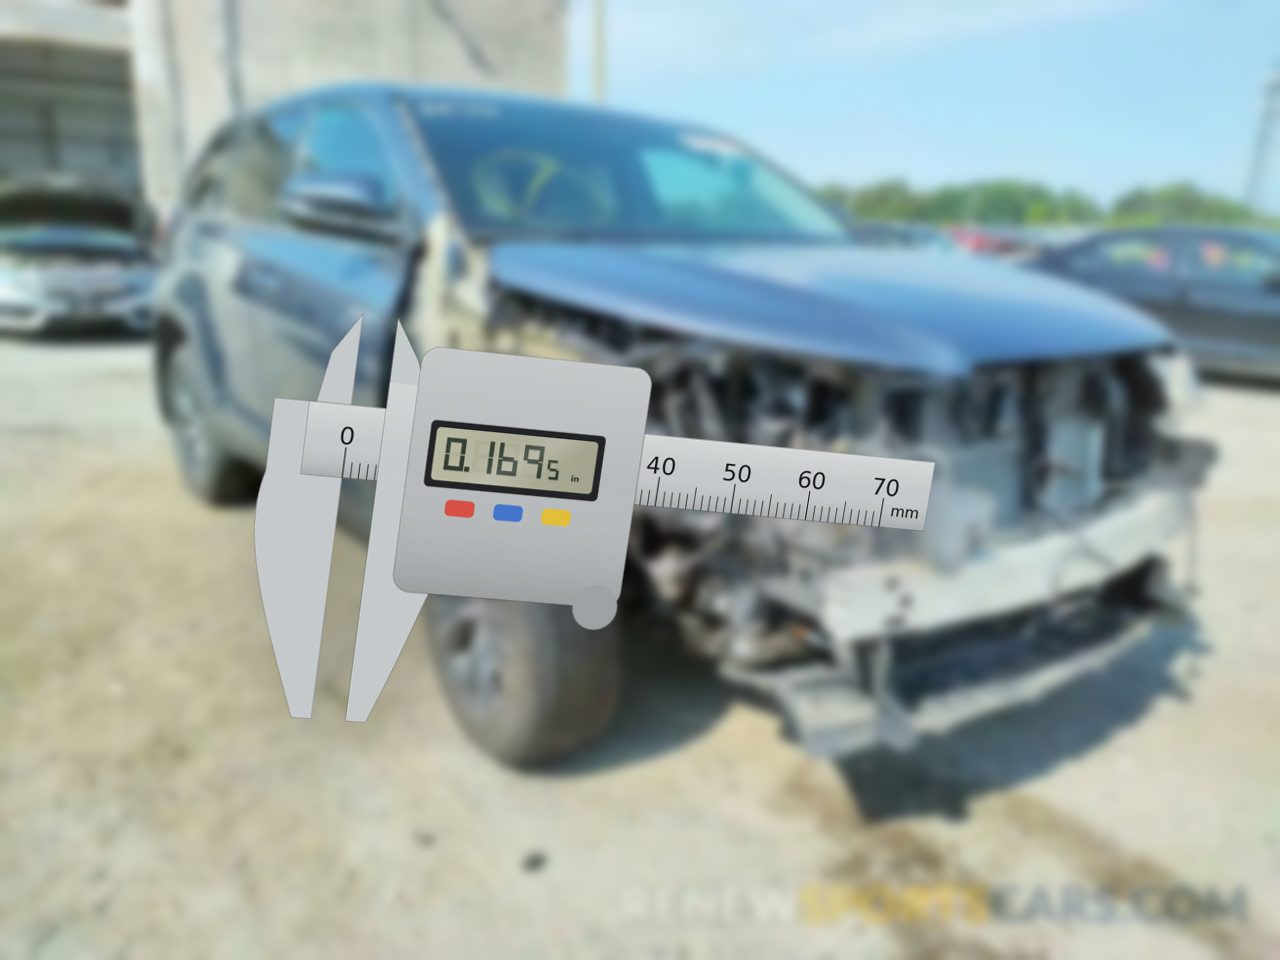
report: 0.1695 (in)
